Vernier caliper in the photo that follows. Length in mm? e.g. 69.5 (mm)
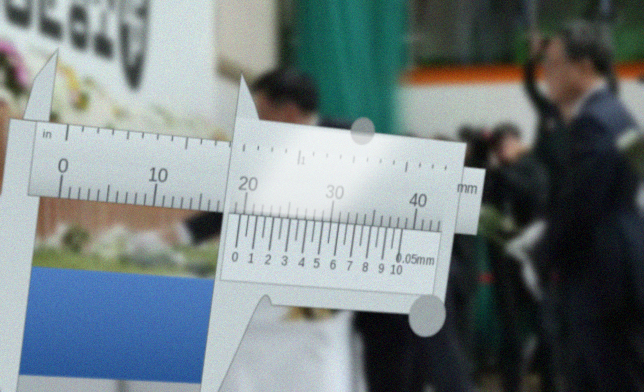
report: 19.6 (mm)
